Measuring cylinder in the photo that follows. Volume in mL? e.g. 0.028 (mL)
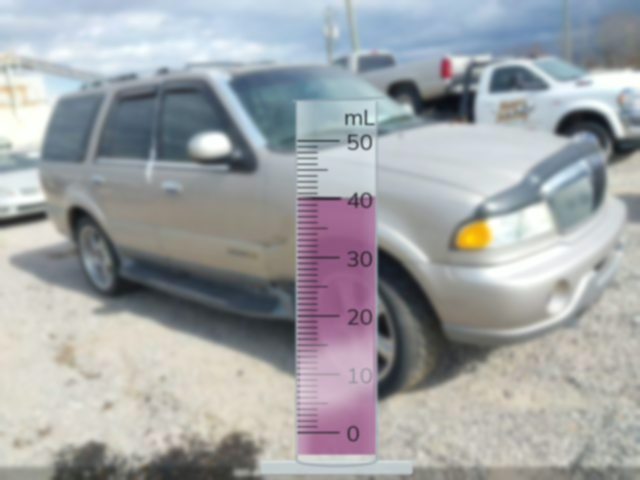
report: 40 (mL)
